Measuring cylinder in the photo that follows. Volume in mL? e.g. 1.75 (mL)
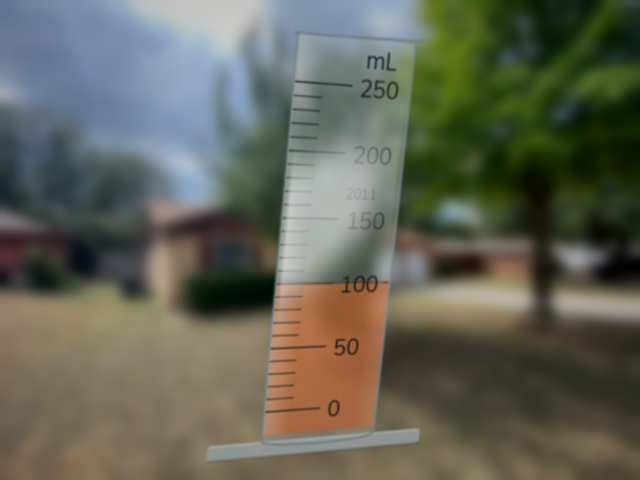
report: 100 (mL)
